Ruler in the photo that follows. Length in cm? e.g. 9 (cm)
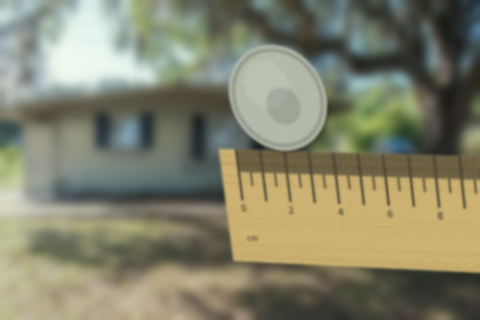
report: 4 (cm)
